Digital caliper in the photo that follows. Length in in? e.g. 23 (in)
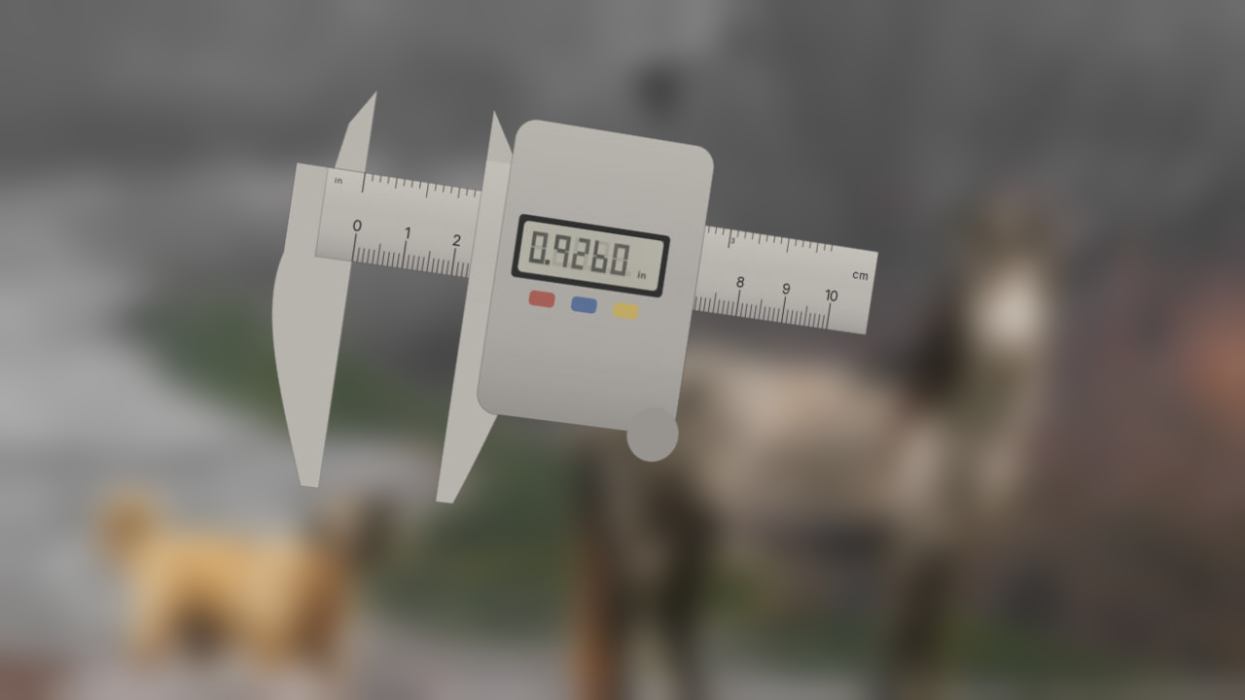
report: 0.9260 (in)
